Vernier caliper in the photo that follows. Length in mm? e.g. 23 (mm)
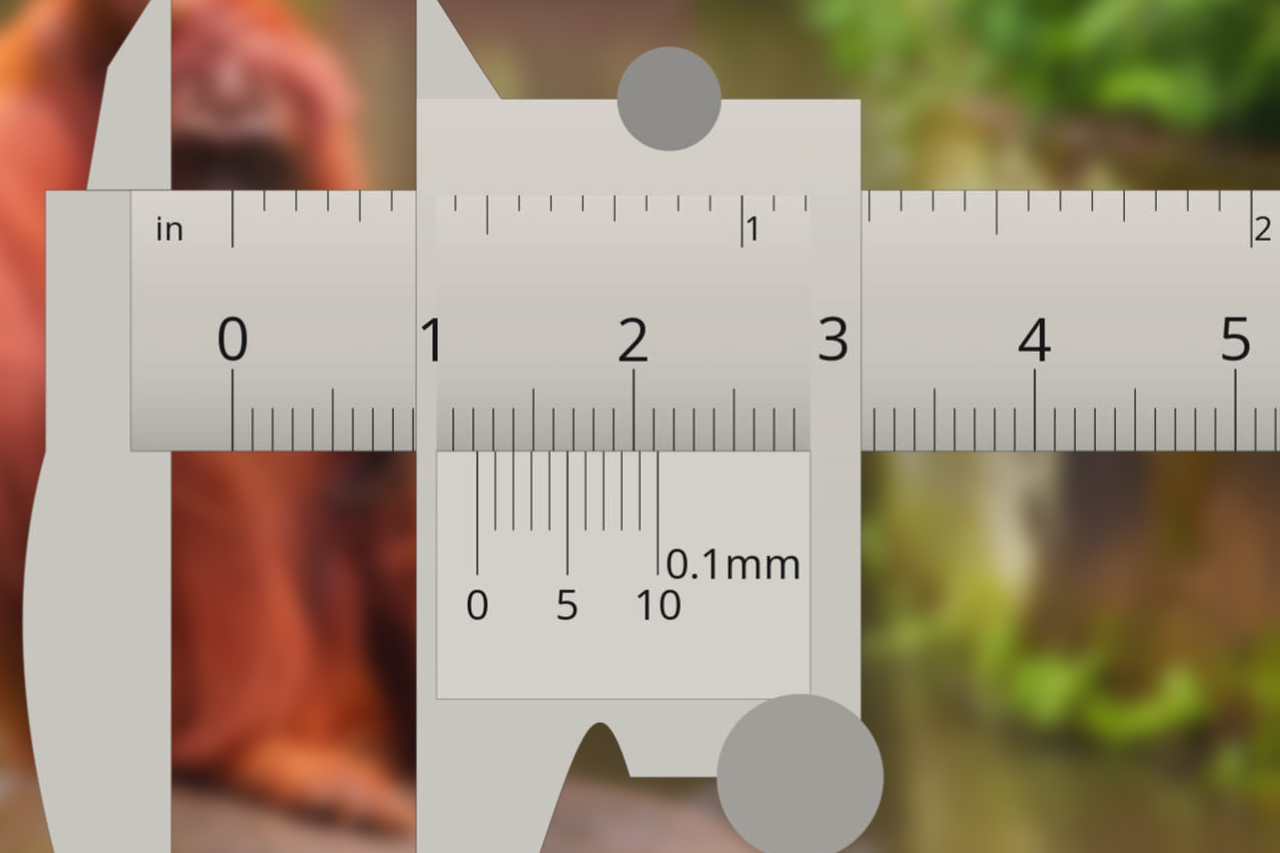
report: 12.2 (mm)
